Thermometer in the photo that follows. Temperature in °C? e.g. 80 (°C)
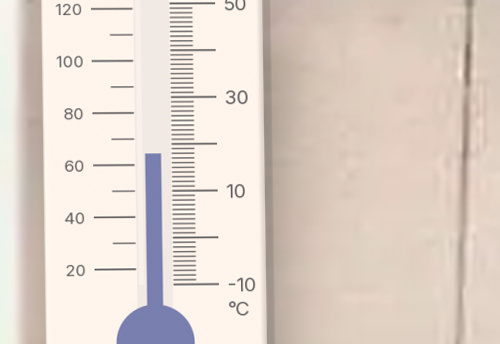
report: 18 (°C)
